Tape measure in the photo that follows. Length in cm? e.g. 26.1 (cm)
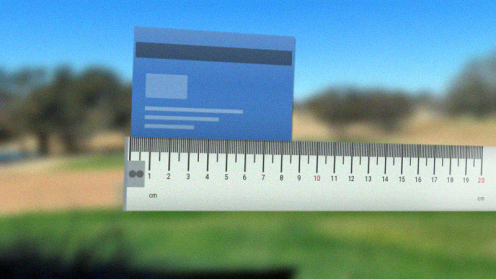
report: 8.5 (cm)
